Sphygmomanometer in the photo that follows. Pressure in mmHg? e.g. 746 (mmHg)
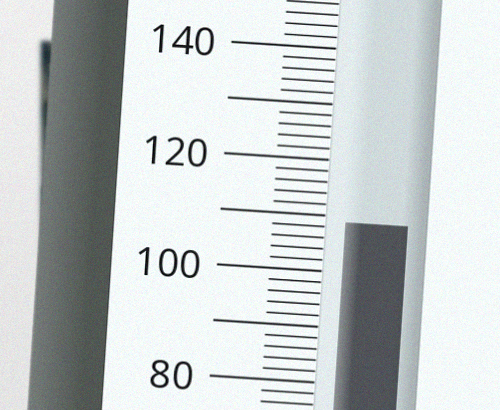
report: 109 (mmHg)
